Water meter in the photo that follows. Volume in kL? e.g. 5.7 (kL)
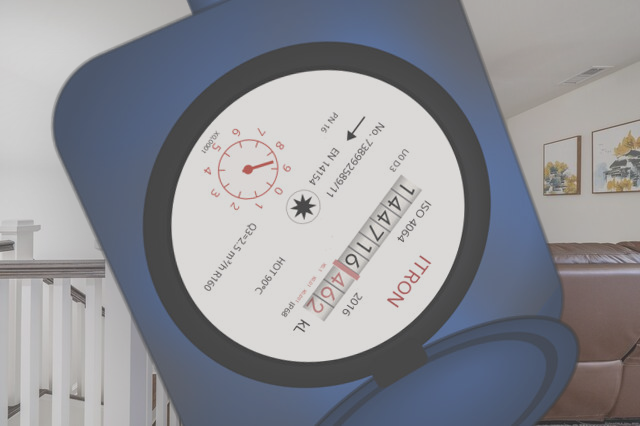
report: 144716.4618 (kL)
